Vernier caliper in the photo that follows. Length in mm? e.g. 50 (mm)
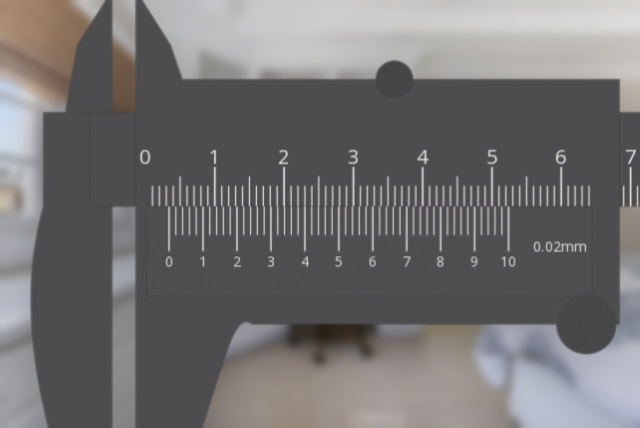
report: 3.4 (mm)
